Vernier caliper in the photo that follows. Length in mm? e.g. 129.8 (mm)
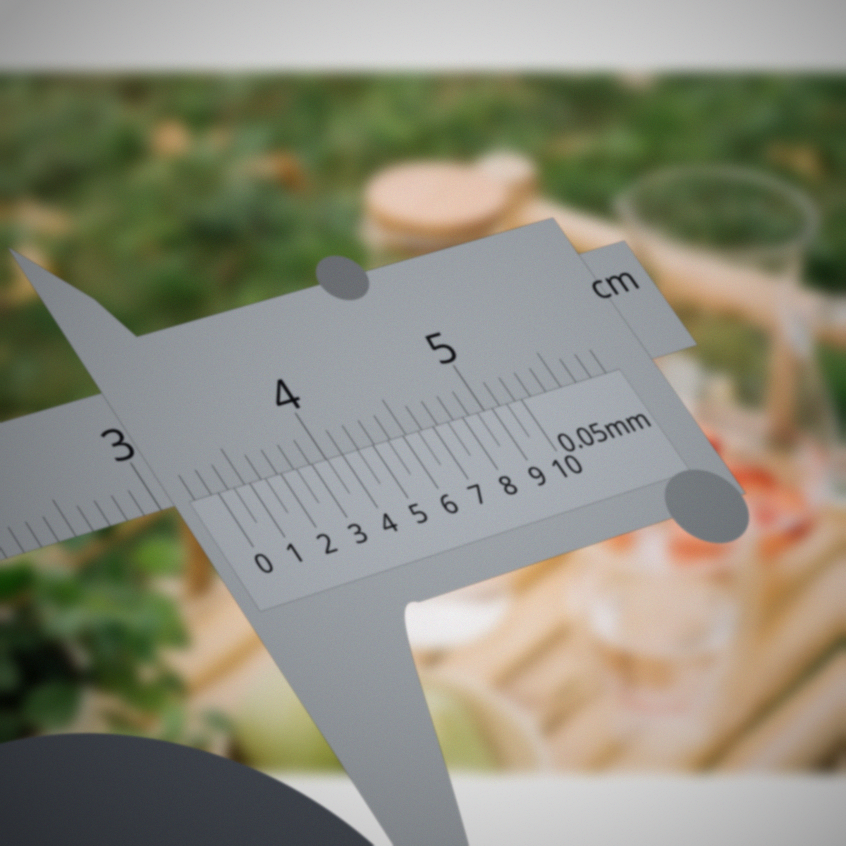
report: 33.4 (mm)
